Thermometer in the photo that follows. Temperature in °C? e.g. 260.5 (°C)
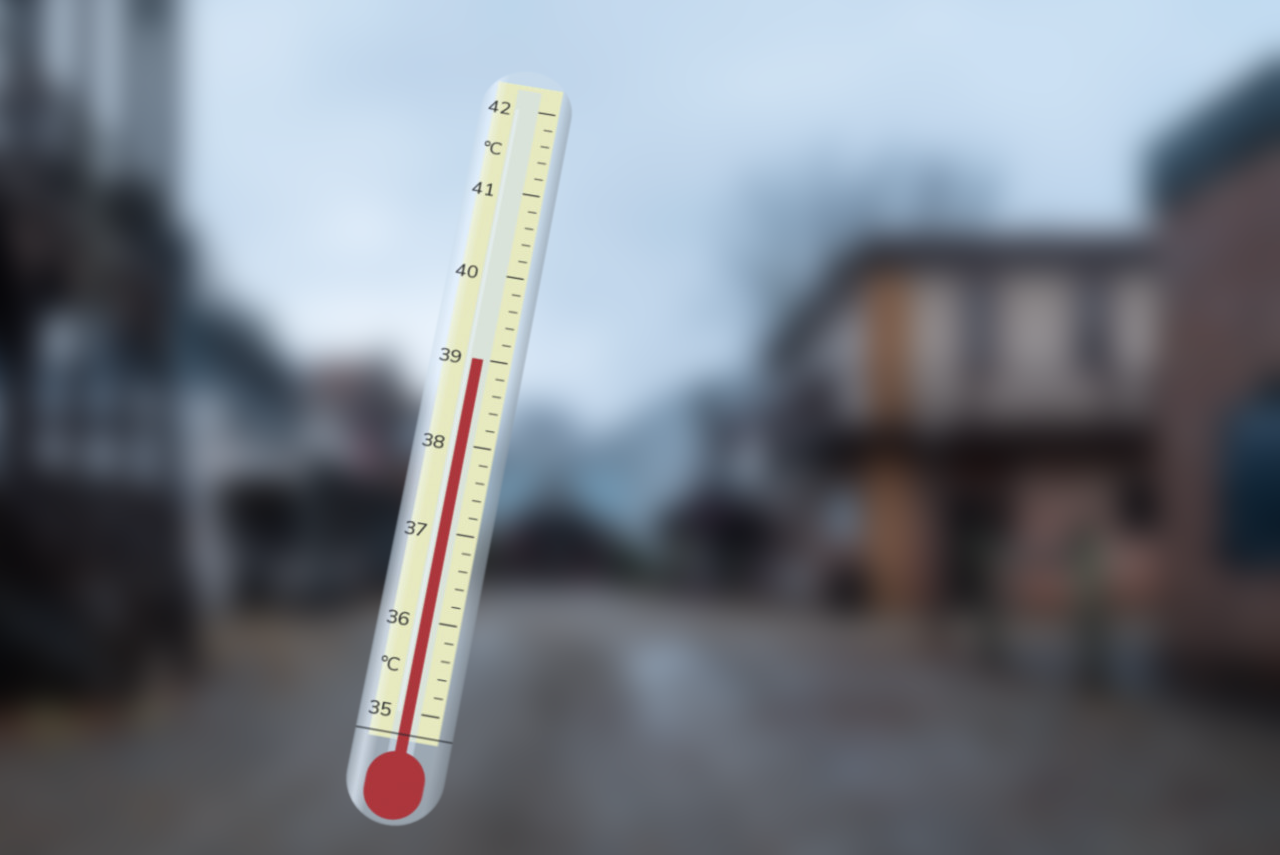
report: 39 (°C)
